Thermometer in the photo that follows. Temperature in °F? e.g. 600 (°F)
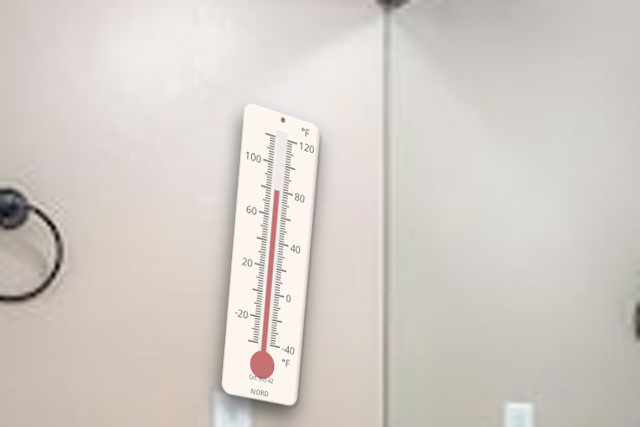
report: 80 (°F)
